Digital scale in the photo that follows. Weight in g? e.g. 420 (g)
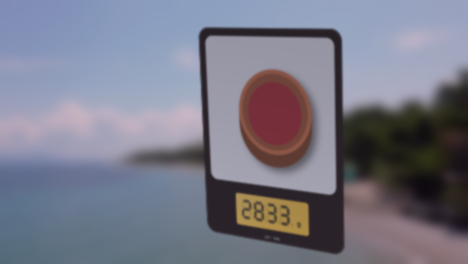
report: 2833 (g)
